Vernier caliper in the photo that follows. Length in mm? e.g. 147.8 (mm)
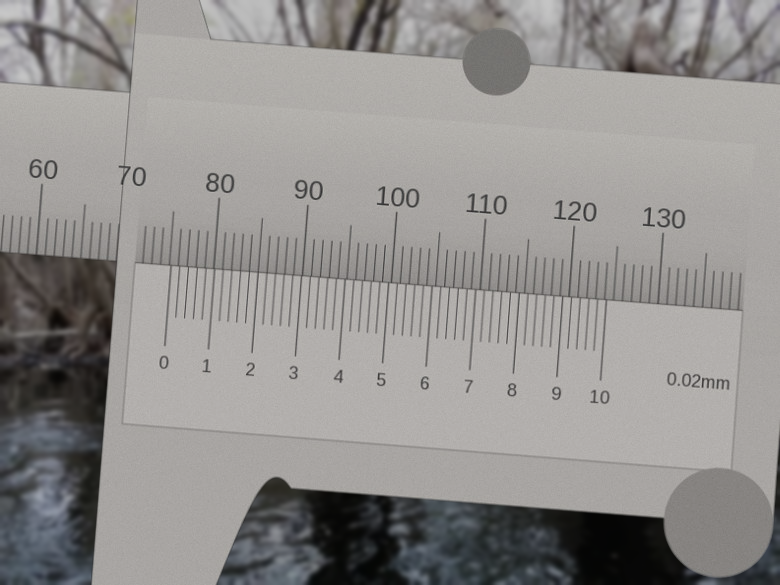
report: 75.2 (mm)
